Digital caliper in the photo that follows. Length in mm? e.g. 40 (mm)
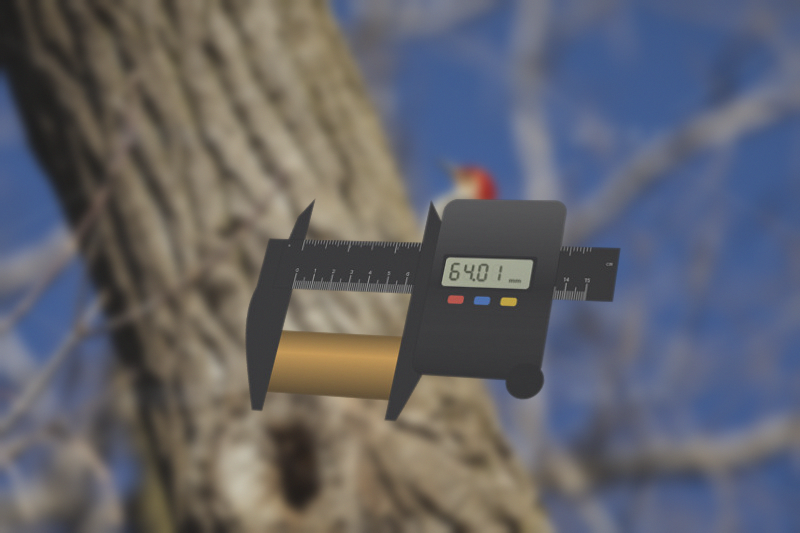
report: 64.01 (mm)
